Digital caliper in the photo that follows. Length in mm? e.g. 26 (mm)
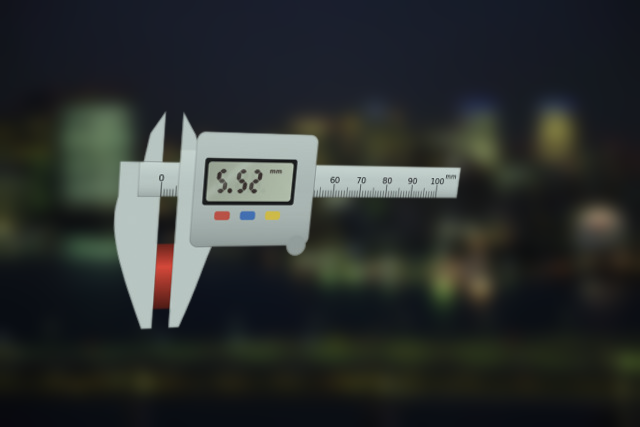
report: 5.52 (mm)
